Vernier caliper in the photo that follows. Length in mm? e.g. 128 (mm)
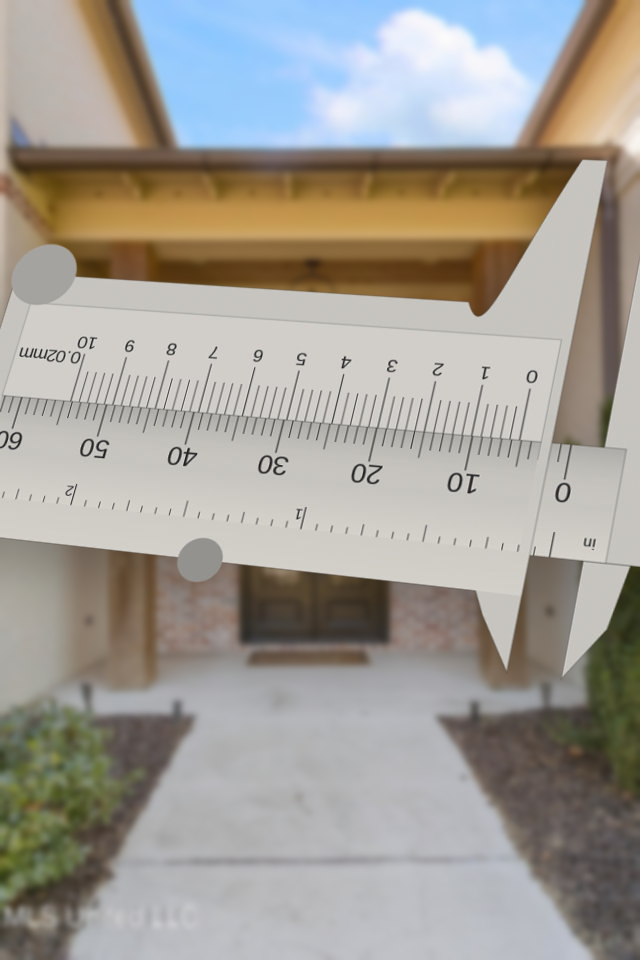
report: 5.2 (mm)
